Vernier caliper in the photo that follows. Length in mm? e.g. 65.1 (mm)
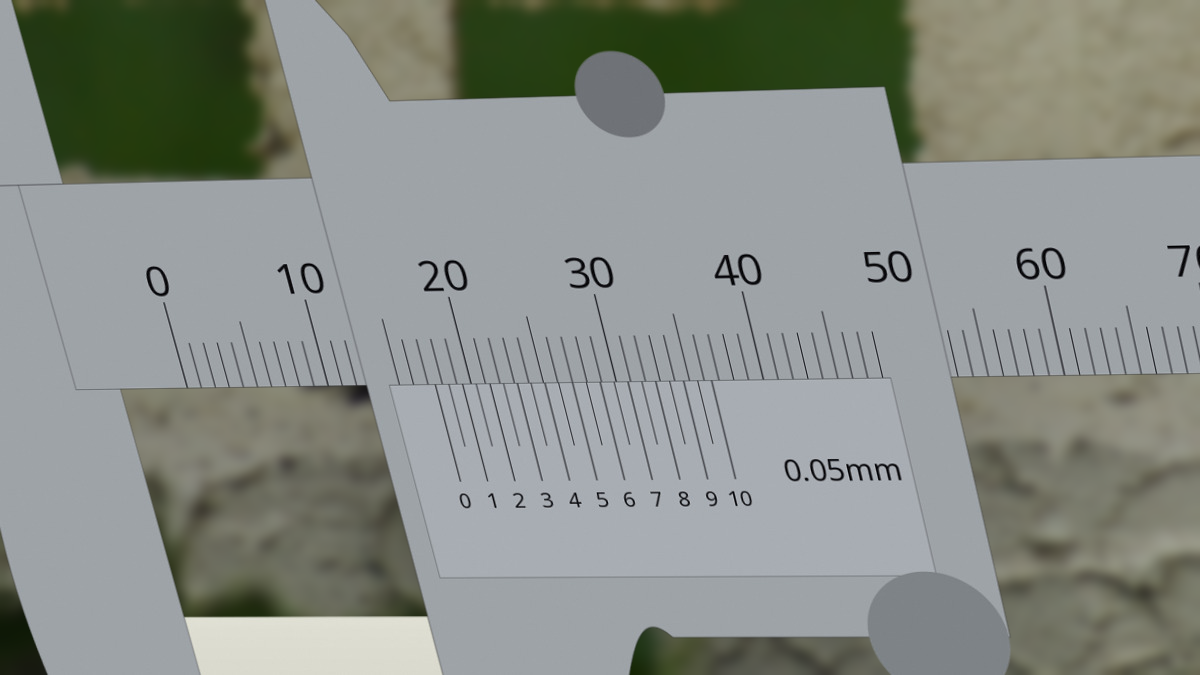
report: 17.5 (mm)
